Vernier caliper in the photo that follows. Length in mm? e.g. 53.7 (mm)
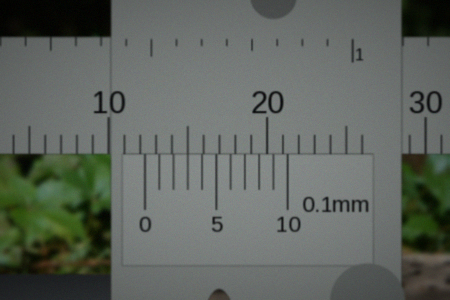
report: 12.3 (mm)
